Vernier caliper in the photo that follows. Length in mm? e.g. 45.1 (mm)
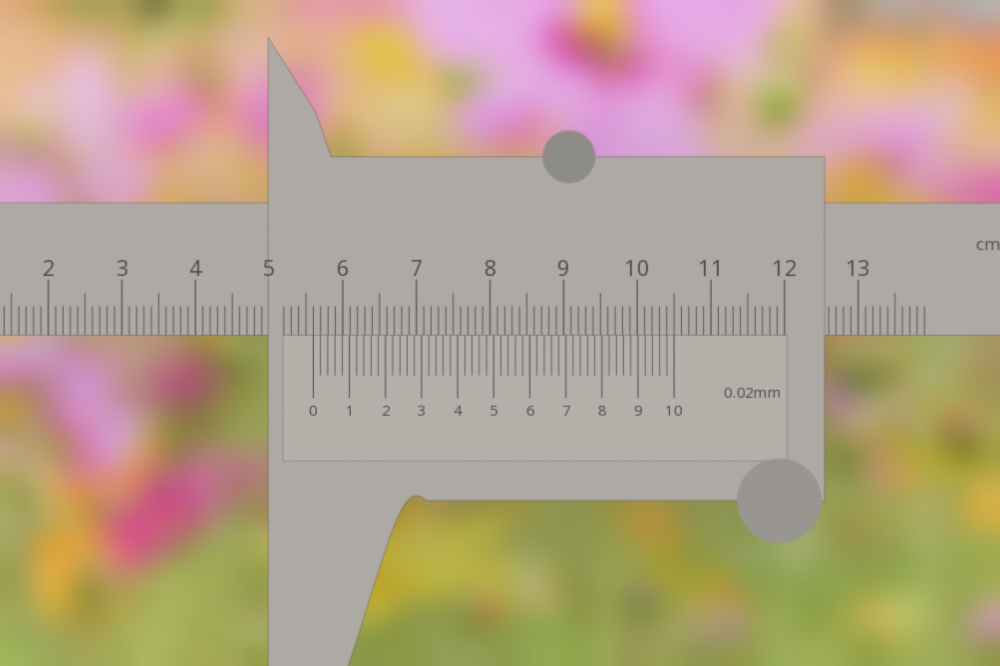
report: 56.0 (mm)
